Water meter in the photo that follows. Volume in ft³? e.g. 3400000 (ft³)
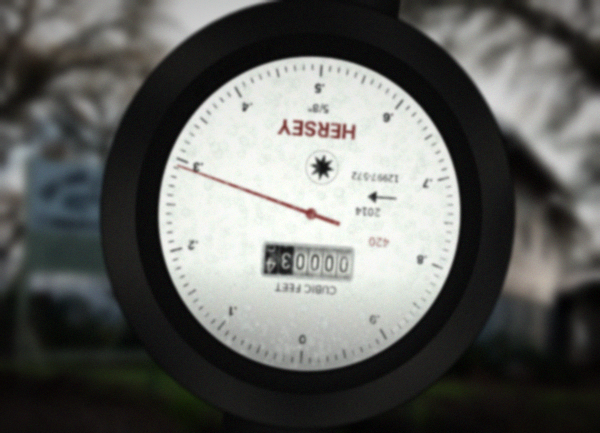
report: 34.29 (ft³)
